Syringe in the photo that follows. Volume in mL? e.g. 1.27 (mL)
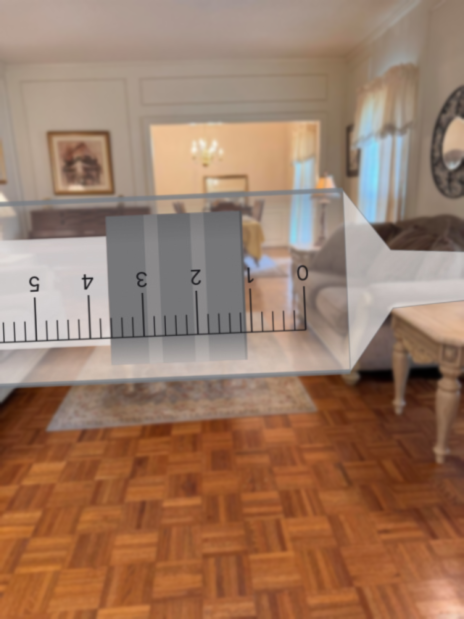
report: 1.1 (mL)
